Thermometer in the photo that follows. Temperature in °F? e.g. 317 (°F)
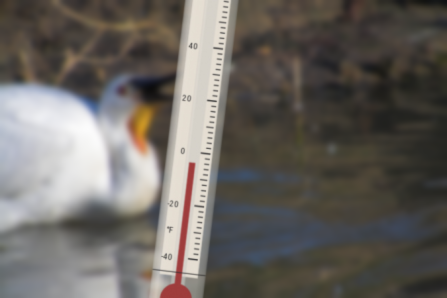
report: -4 (°F)
